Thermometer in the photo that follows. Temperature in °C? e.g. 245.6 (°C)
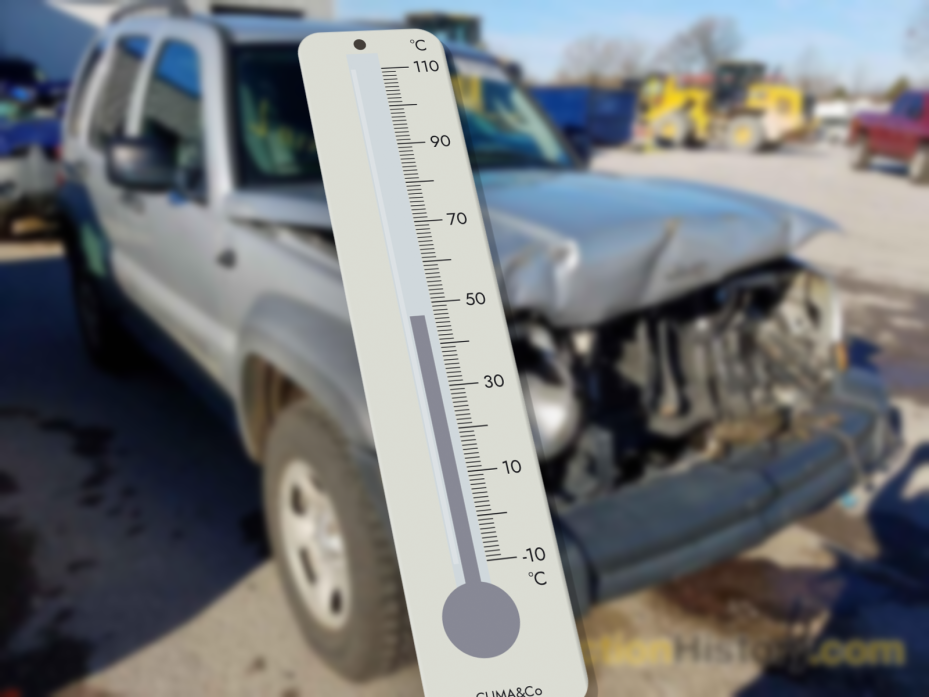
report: 47 (°C)
